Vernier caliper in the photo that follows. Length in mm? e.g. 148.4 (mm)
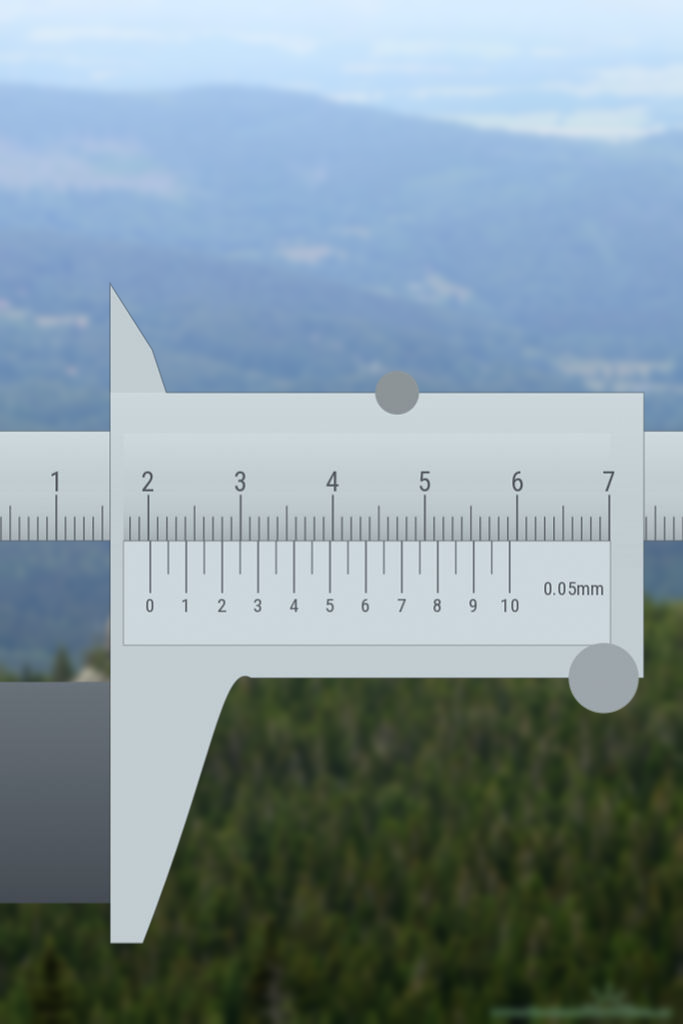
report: 20.2 (mm)
